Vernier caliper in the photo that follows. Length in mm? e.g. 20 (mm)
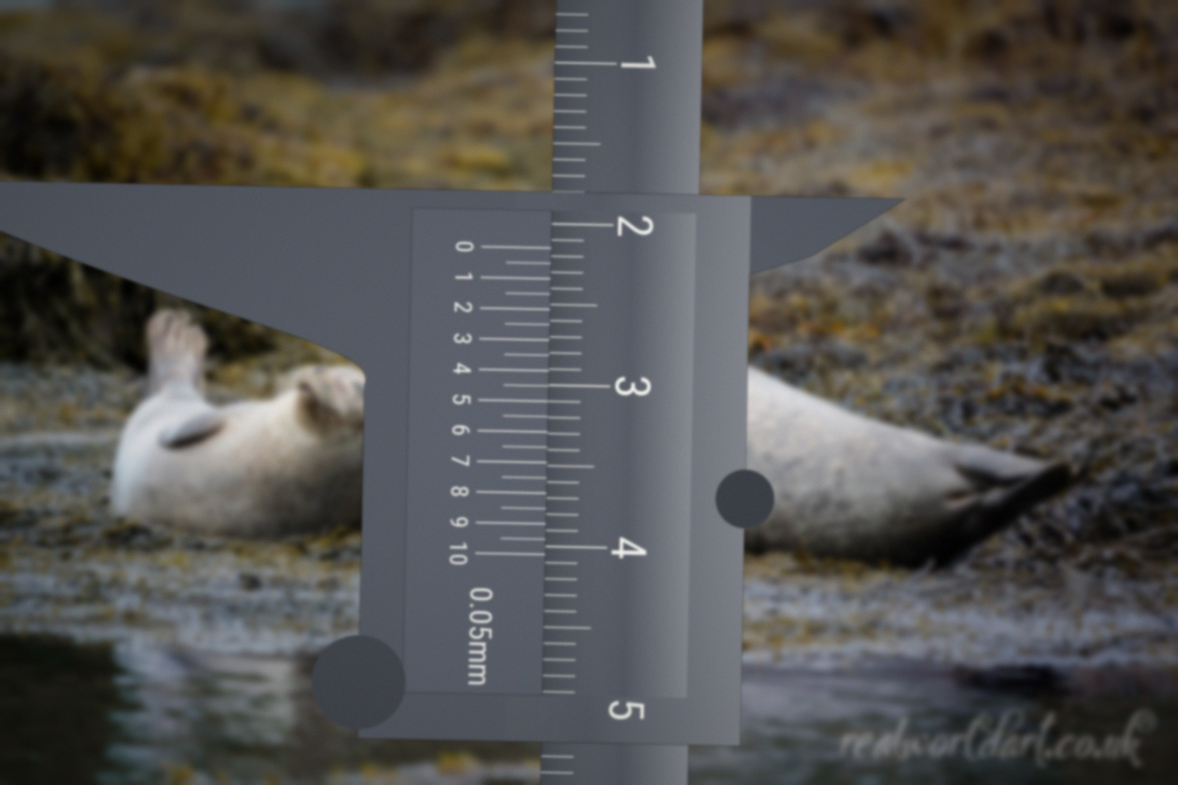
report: 21.5 (mm)
